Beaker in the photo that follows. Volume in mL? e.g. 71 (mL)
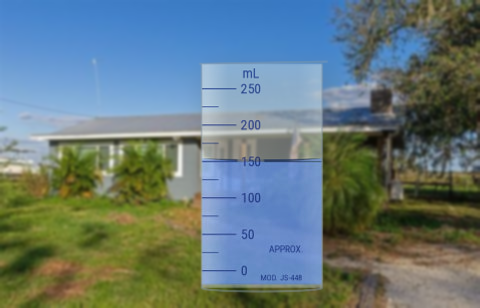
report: 150 (mL)
